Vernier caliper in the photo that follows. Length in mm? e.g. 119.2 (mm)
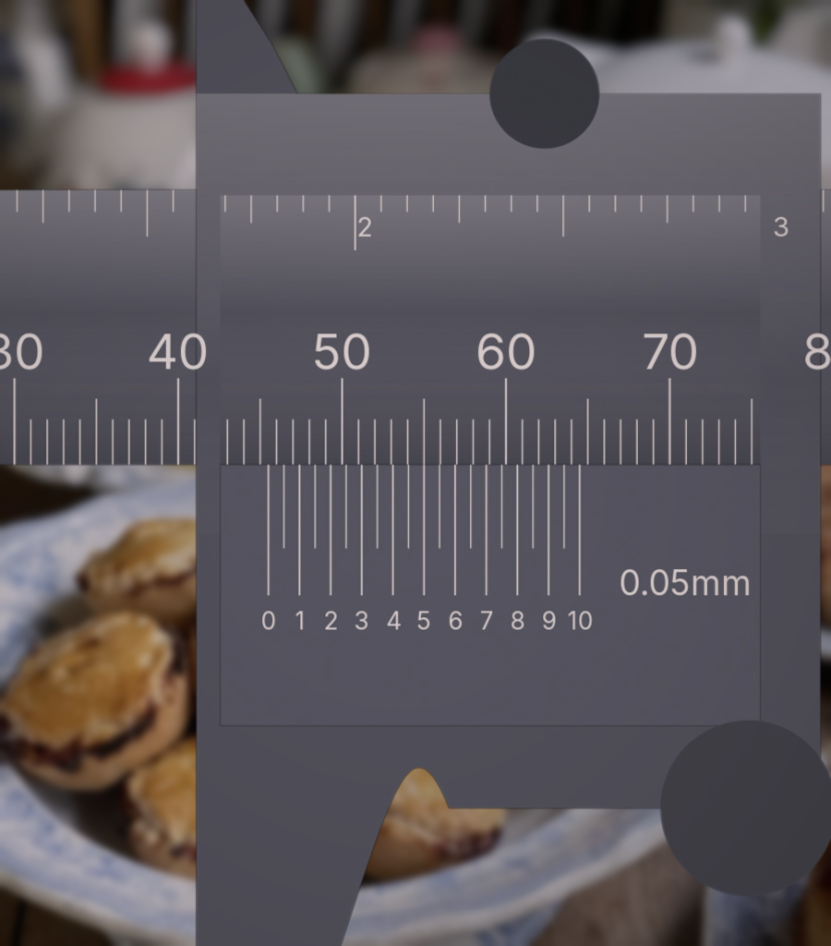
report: 45.5 (mm)
